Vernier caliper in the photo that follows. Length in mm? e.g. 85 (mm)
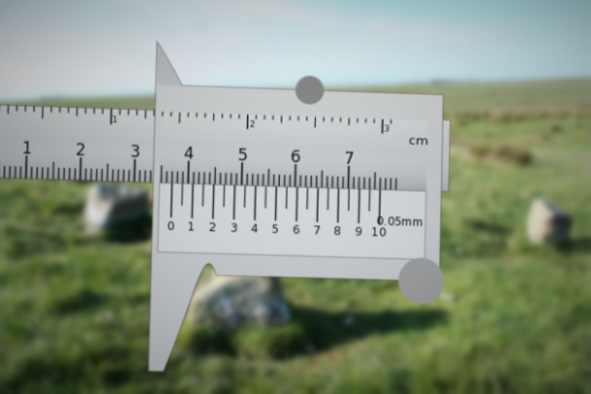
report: 37.0 (mm)
